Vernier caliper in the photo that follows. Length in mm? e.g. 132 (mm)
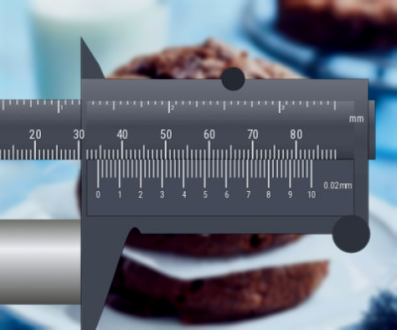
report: 34.5 (mm)
